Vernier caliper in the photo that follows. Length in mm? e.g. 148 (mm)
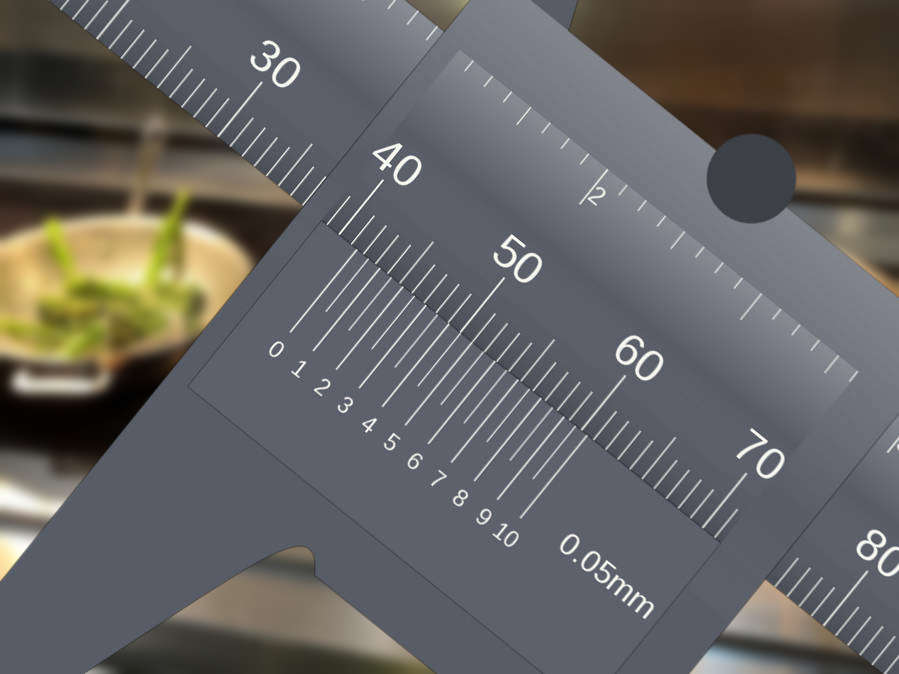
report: 41.5 (mm)
